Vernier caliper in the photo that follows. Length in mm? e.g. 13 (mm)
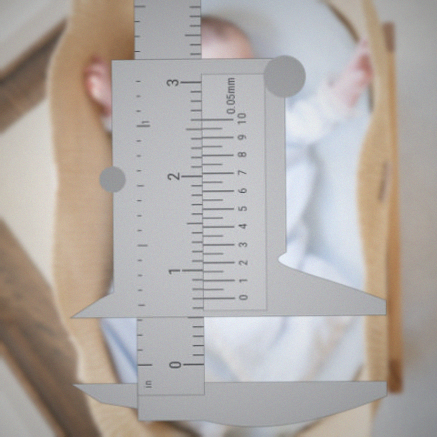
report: 7.0 (mm)
